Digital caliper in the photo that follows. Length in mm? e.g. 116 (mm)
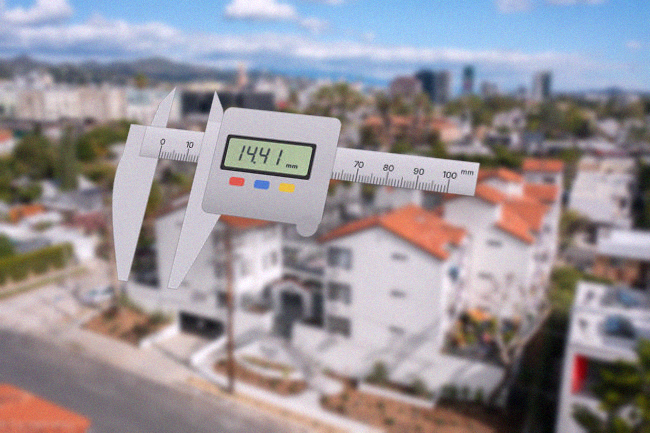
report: 14.41 (mm)
